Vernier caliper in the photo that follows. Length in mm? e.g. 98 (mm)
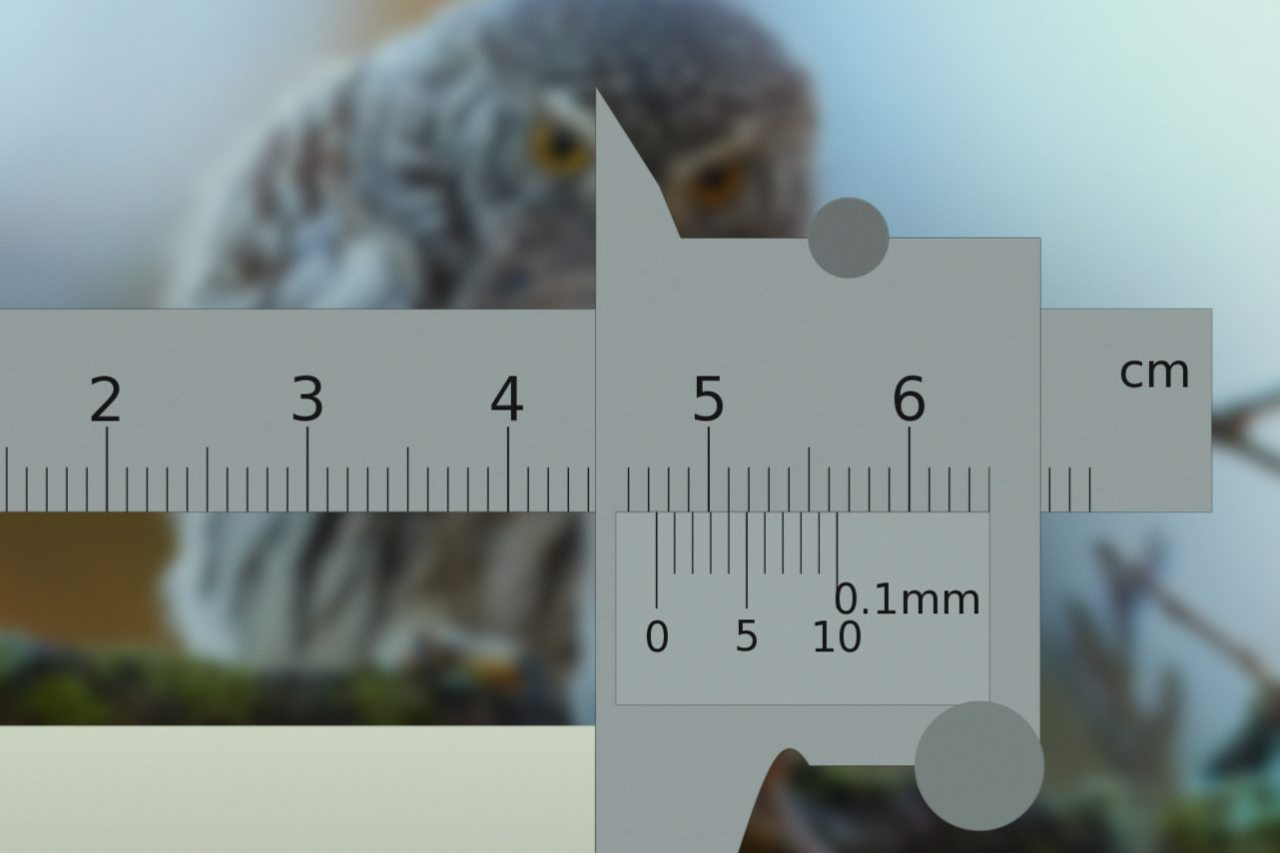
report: 47.4 (mm)
